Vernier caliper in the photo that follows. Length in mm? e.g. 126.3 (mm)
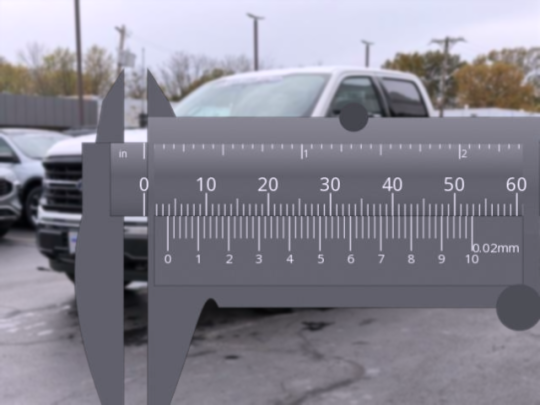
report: 3.8 (mm)
